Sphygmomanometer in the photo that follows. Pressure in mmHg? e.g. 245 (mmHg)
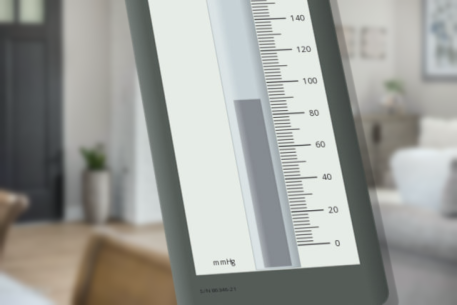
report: 90 (mmHg)
